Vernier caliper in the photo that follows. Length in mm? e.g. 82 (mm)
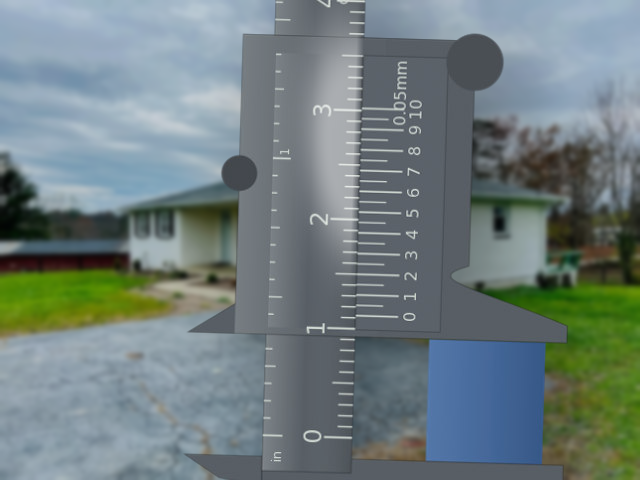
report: 11.2 (mm)
